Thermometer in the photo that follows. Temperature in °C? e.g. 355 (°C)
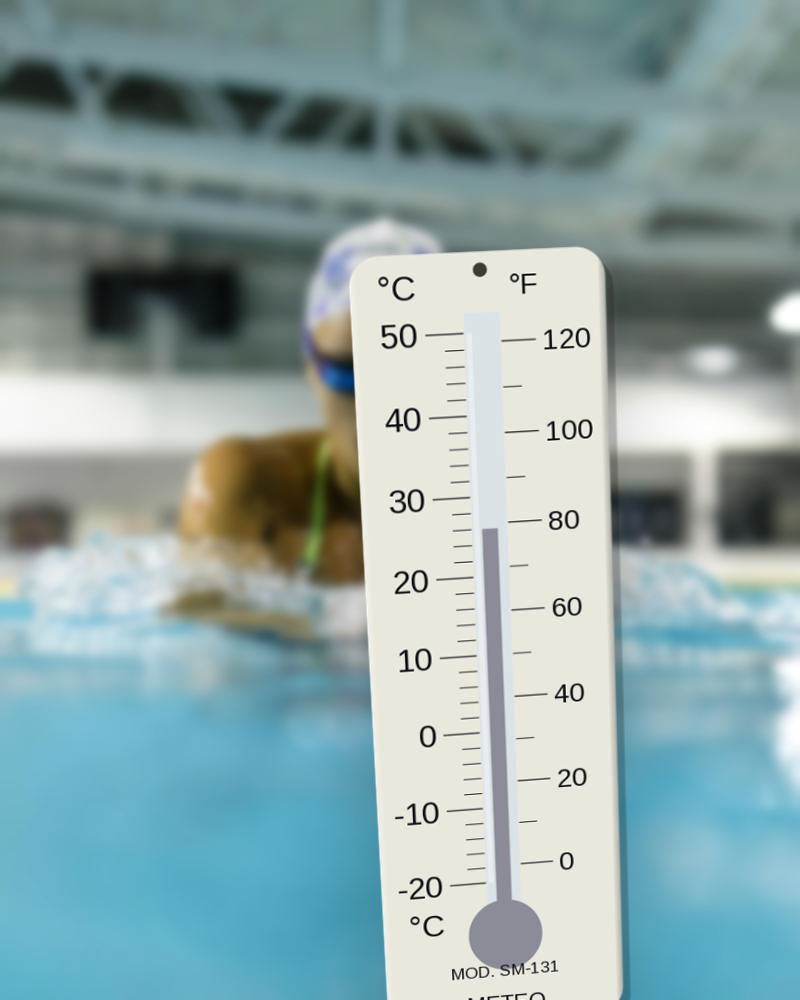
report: 26 (°C)
